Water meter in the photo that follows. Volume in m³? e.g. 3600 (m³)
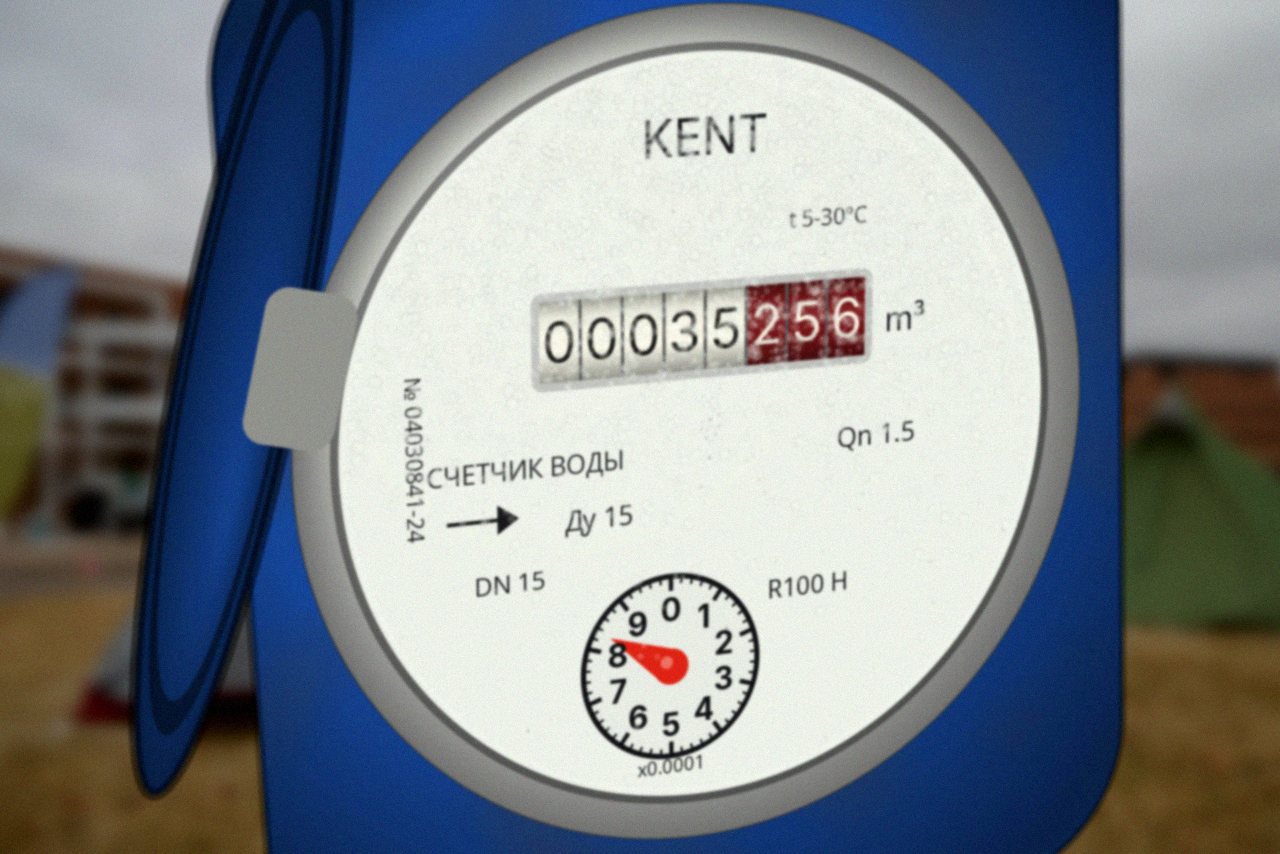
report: 35.2568 (m³)
